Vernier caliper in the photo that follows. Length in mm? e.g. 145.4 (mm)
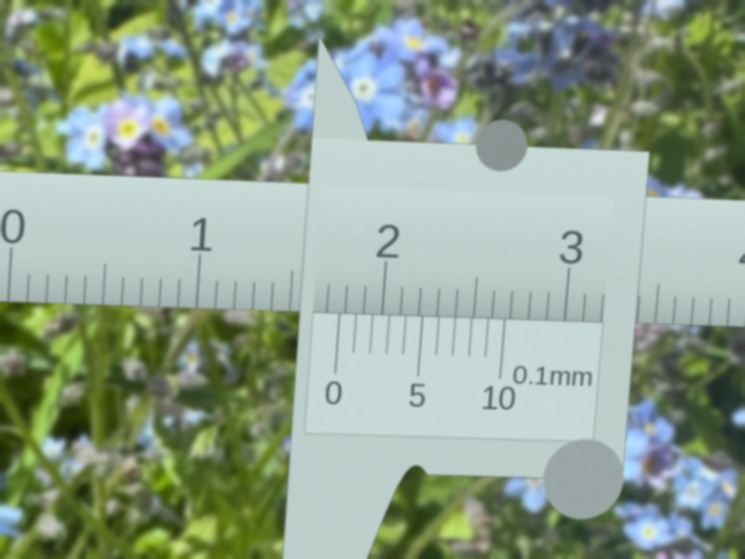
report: 17.7 (mm)
